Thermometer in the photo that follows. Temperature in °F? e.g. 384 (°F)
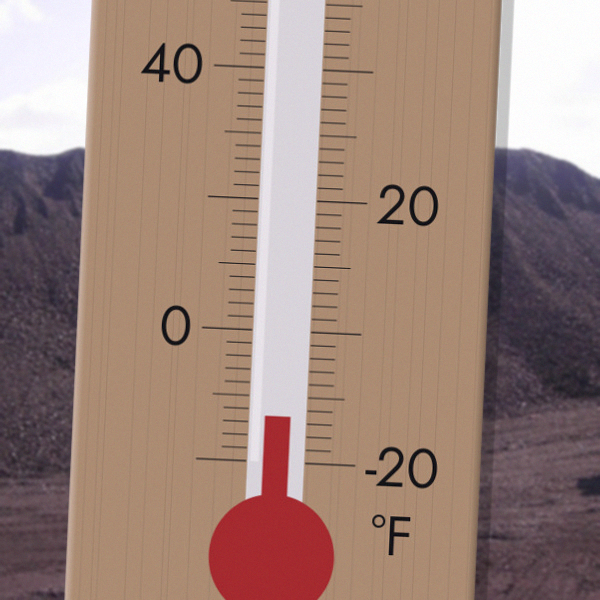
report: -13 (°F)
